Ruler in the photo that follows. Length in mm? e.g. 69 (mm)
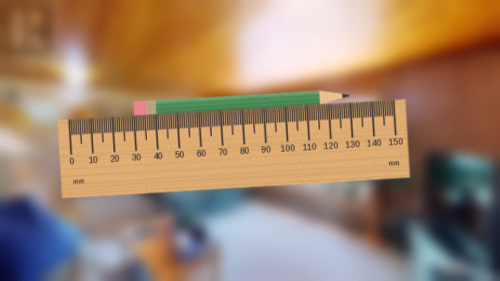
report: 100 (mm)
